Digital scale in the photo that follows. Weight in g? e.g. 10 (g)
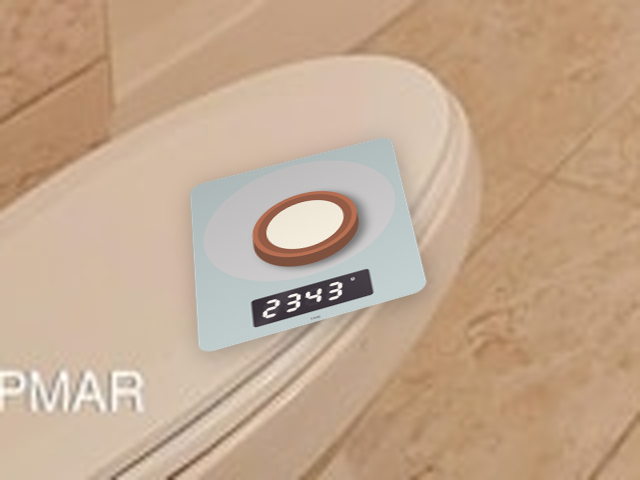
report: 2343 (g)
